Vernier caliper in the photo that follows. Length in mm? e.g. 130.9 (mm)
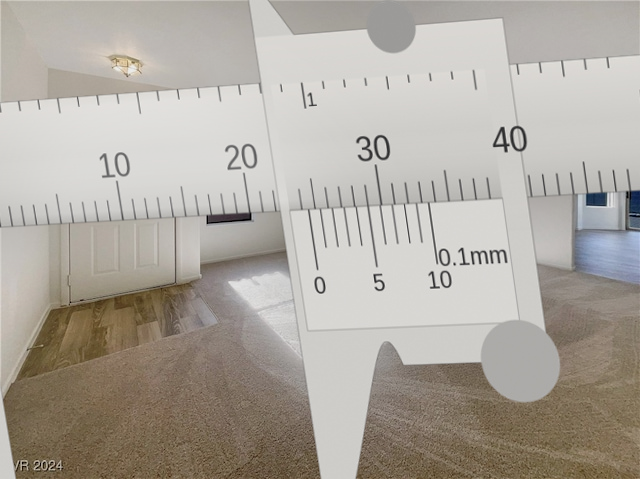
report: 24.5 (mm)
